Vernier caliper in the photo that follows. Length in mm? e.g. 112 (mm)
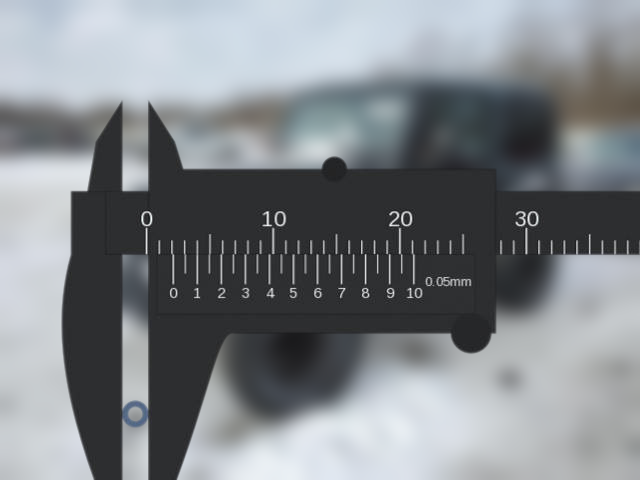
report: 2.1 (mm)
